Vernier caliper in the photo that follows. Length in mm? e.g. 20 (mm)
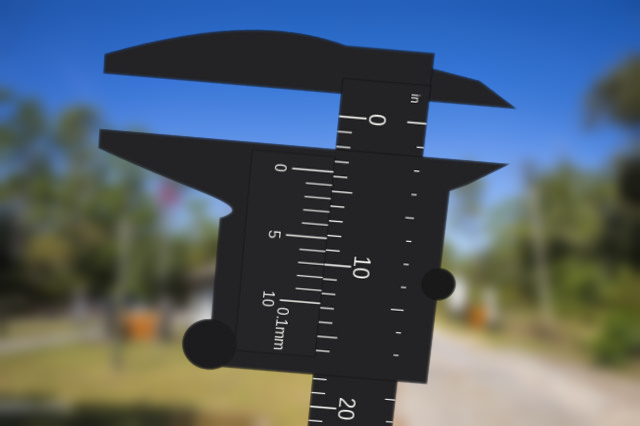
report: 3.7 (mm)
